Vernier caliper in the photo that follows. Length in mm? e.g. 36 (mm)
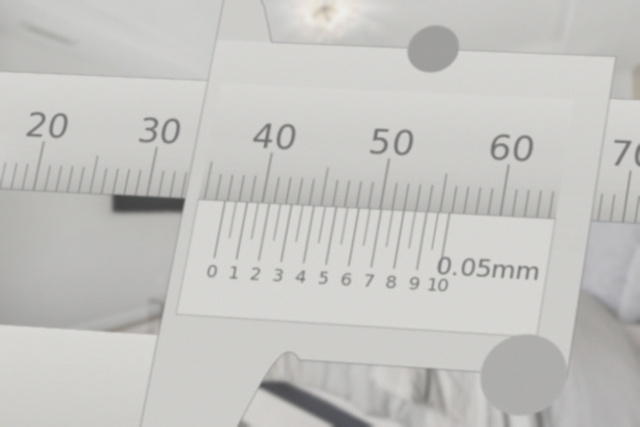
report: 36.8 (mm)
